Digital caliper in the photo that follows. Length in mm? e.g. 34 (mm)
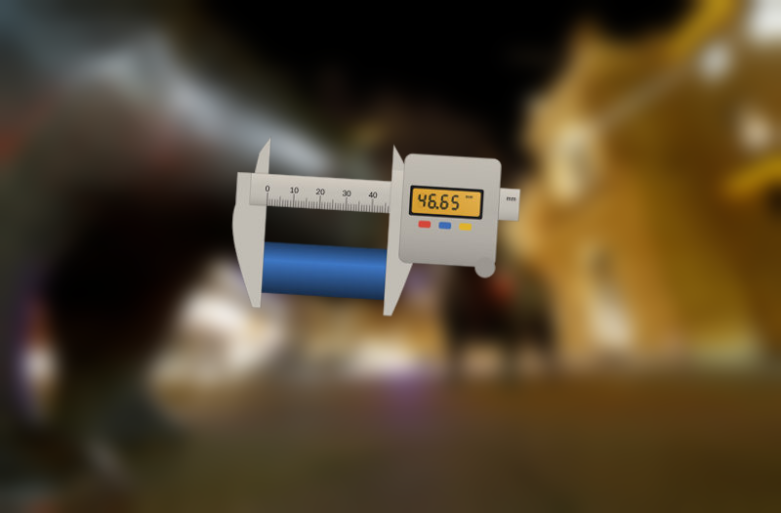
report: 46.65 (mm)
